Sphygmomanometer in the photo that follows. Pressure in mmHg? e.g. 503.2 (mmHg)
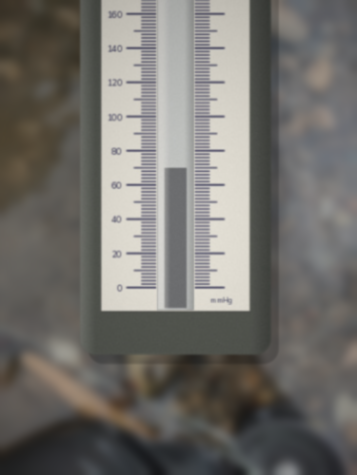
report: 70 (mmHg)
